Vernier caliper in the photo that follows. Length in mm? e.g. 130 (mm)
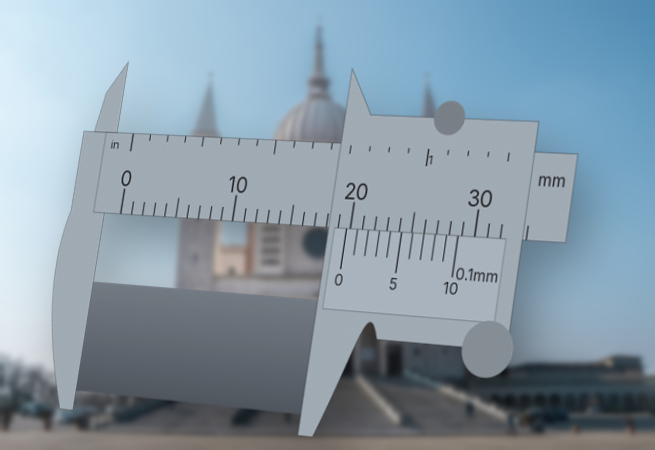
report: 19.7 (mm)
